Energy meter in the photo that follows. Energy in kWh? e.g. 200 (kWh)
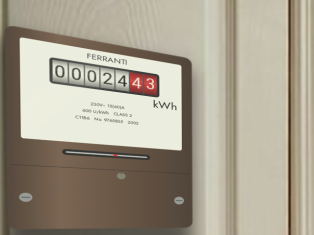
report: 24.43 (kWh)
